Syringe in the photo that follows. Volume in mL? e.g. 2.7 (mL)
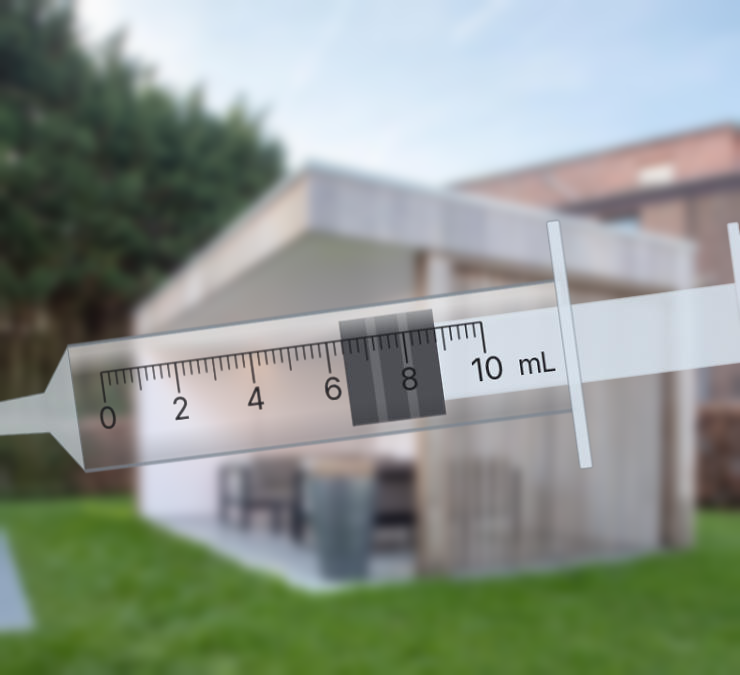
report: 6.4 (mL)
